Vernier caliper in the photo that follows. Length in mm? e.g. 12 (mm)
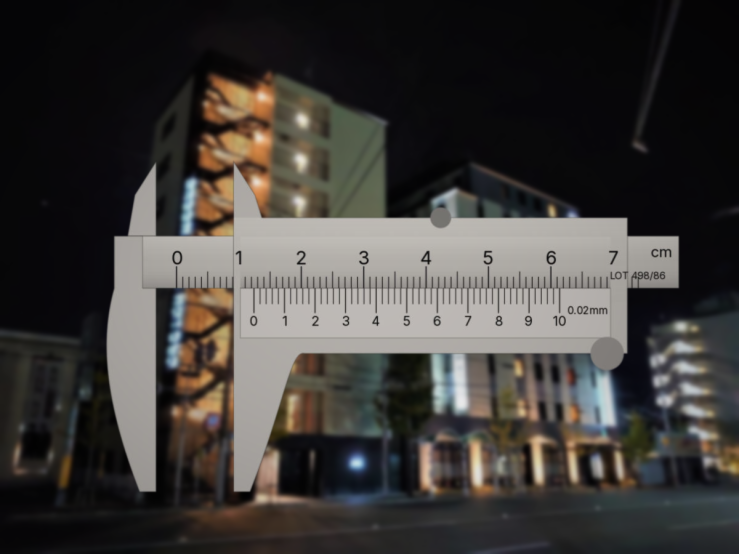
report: 12.4 (mm)
